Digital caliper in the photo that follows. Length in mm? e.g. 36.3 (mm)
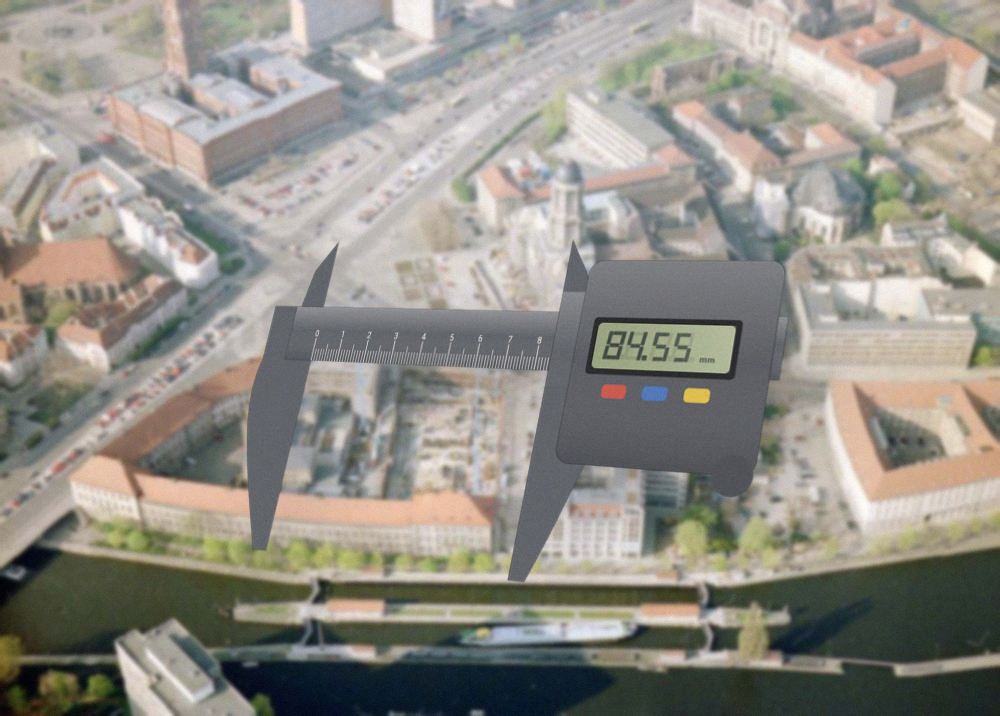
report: 84.55 (mm)
